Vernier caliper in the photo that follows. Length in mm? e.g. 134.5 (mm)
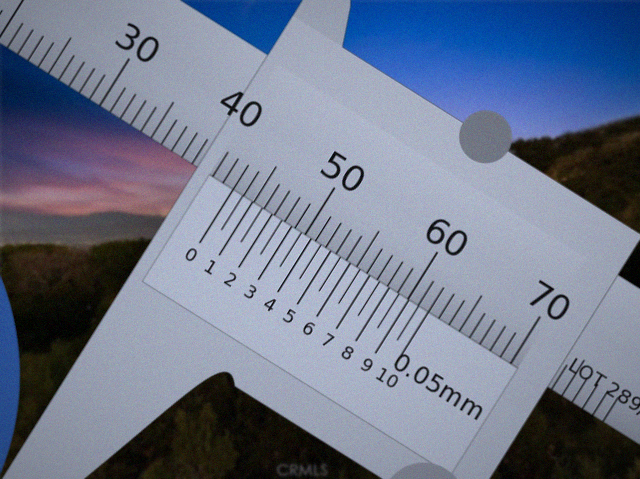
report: 43.0 (mm)
